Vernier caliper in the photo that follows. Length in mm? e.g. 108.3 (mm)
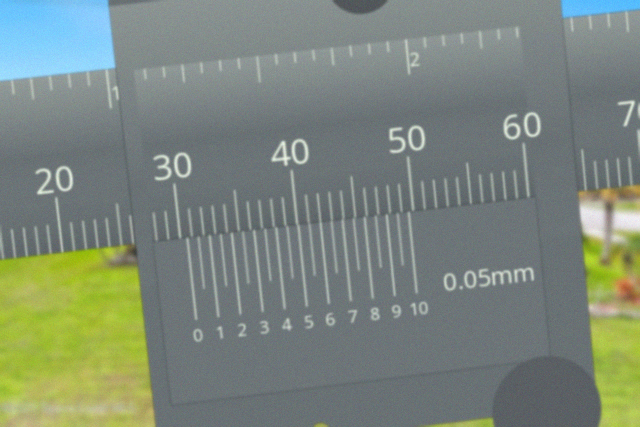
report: 30.6 (mm)
